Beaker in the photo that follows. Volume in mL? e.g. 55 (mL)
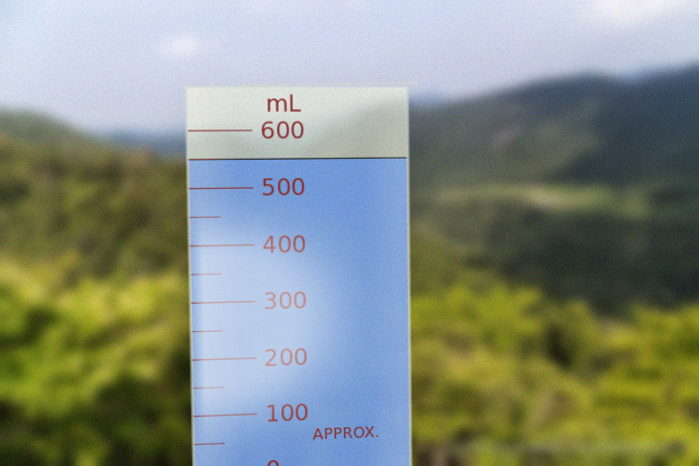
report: 550 (mL)
